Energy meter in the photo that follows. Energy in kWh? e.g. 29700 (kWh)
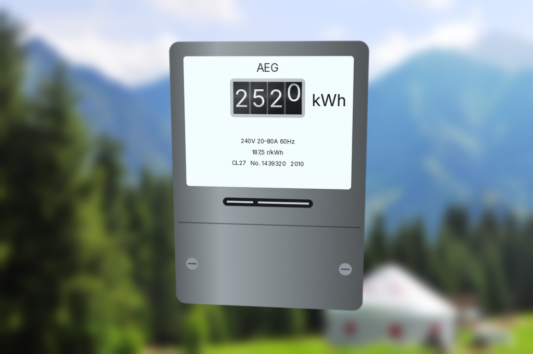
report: 2520 (kWh)
